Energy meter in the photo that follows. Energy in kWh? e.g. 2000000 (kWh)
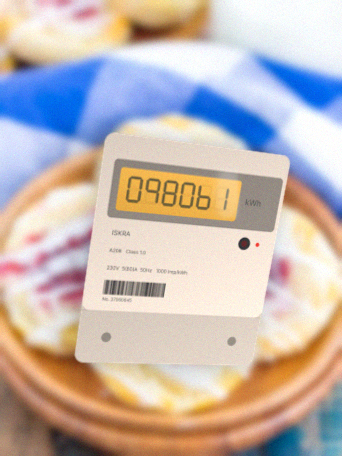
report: 98061 (kWh)
